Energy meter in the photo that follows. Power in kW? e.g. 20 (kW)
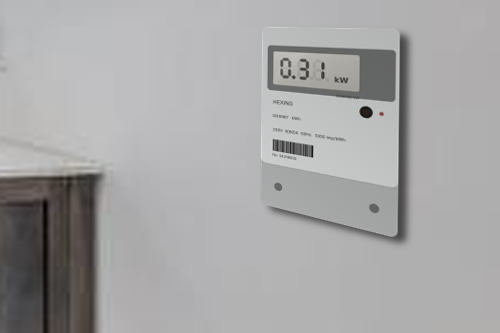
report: 0.31 (kW)
